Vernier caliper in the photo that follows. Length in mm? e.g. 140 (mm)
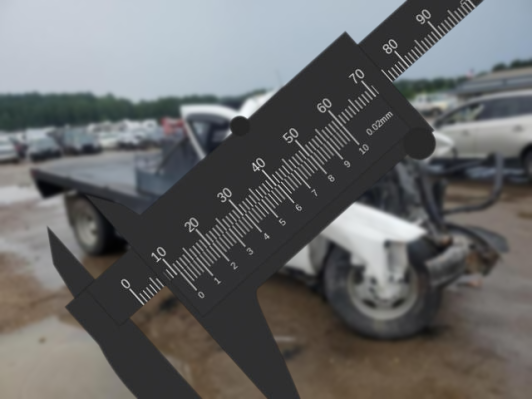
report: 11.0 (mm)
